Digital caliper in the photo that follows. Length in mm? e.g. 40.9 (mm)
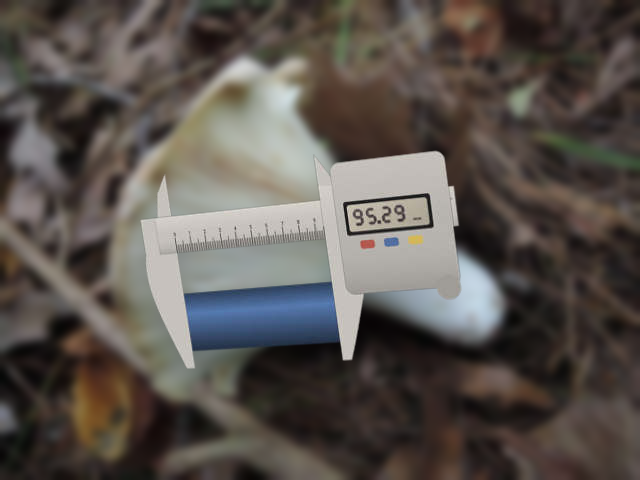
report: 95.29 (mm)
